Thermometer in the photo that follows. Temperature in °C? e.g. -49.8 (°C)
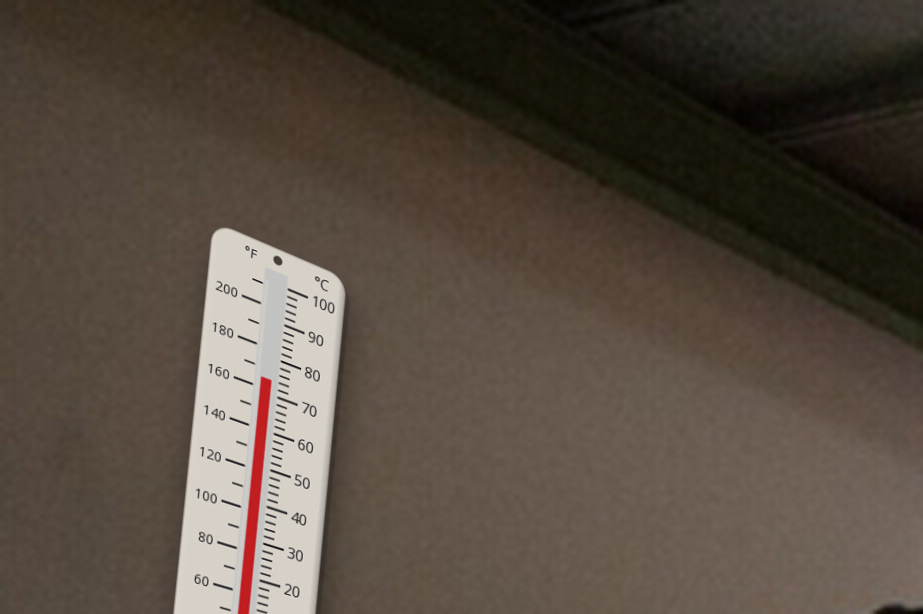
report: 74 (°C)
